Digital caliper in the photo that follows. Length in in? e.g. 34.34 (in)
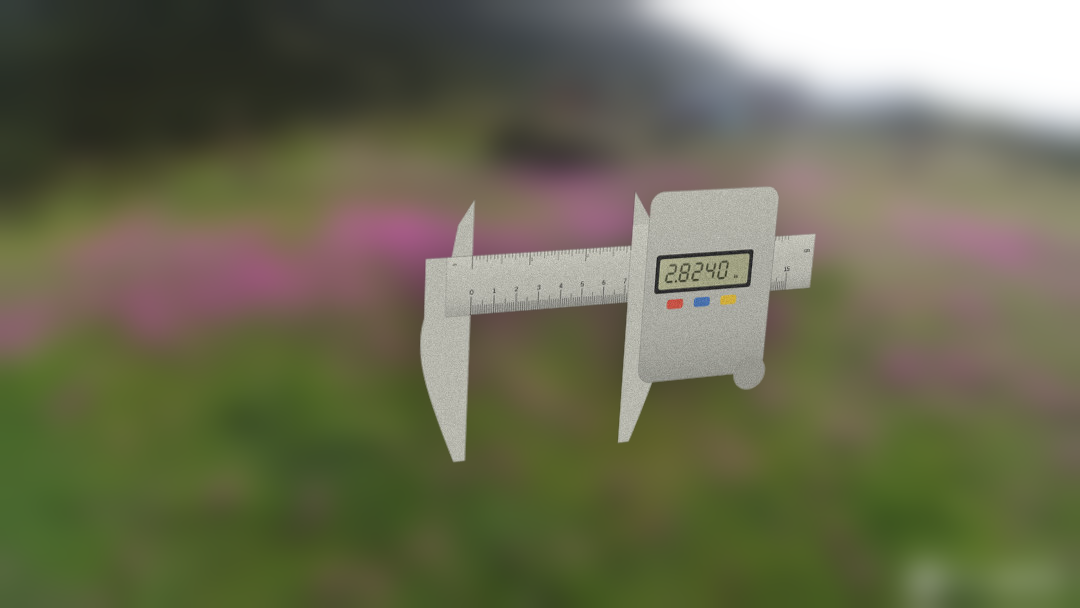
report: 2.8240 (in)
